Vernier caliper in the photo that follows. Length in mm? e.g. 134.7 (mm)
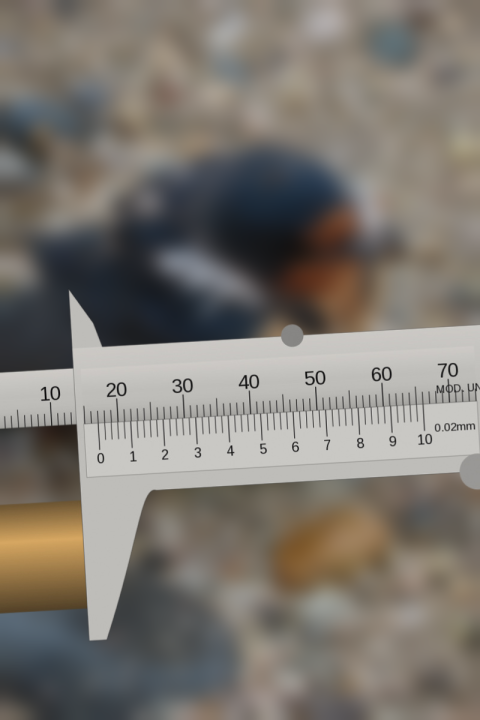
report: 17.0 (mm)
